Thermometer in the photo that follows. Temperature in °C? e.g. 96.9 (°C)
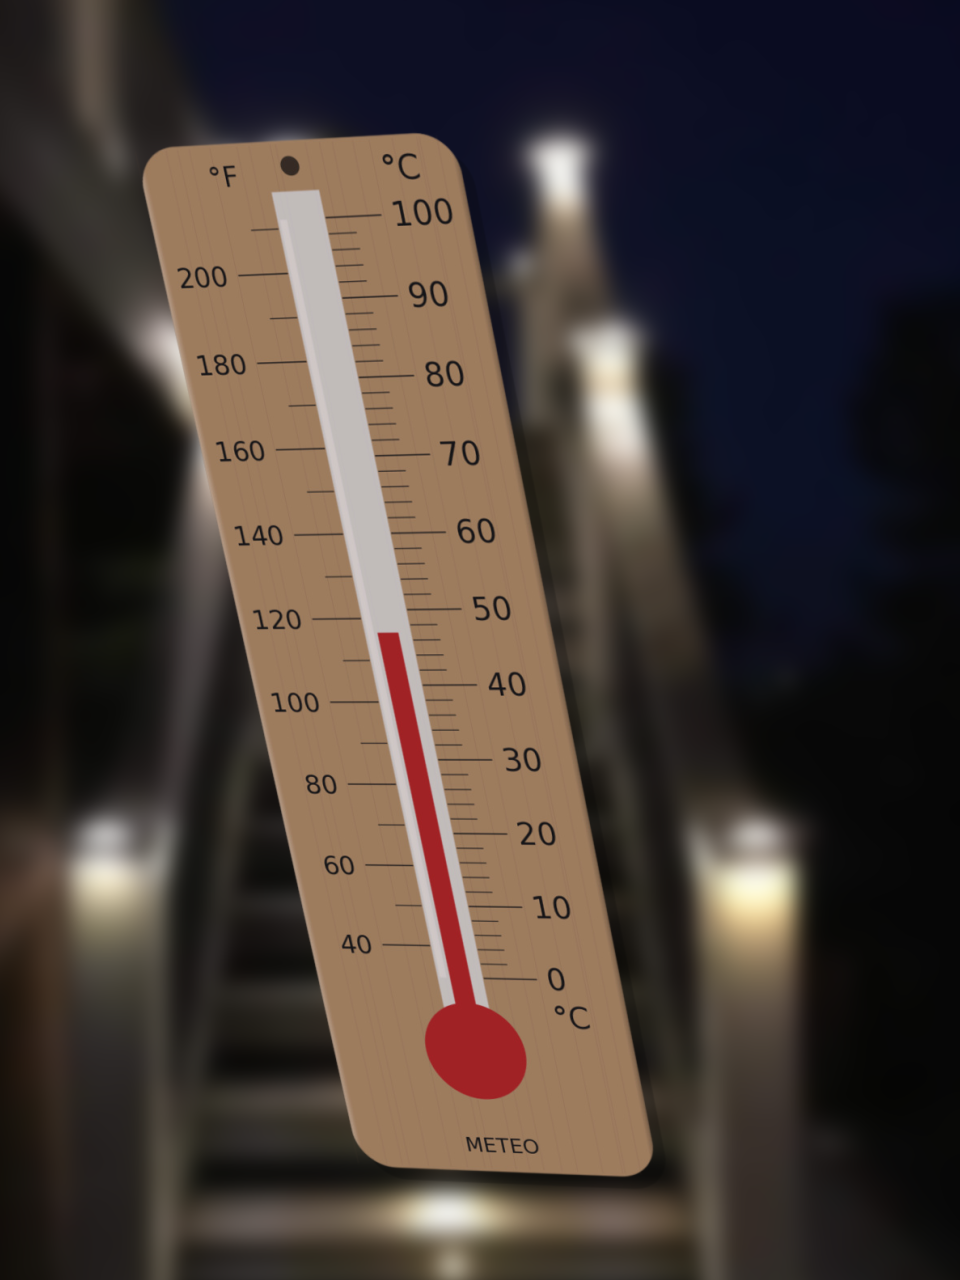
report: 47 (°C)
